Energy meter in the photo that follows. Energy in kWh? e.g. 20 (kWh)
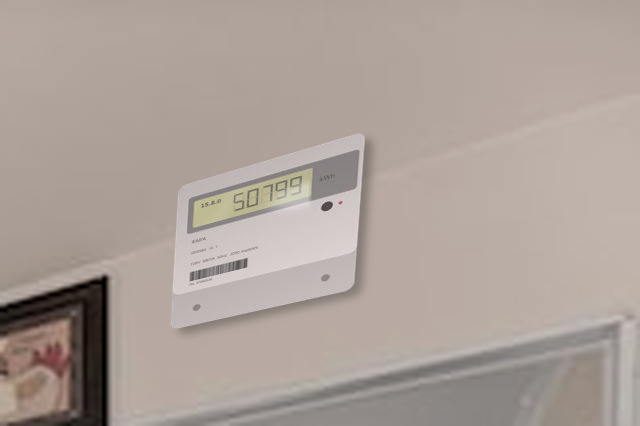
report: 50799 (kWh)
